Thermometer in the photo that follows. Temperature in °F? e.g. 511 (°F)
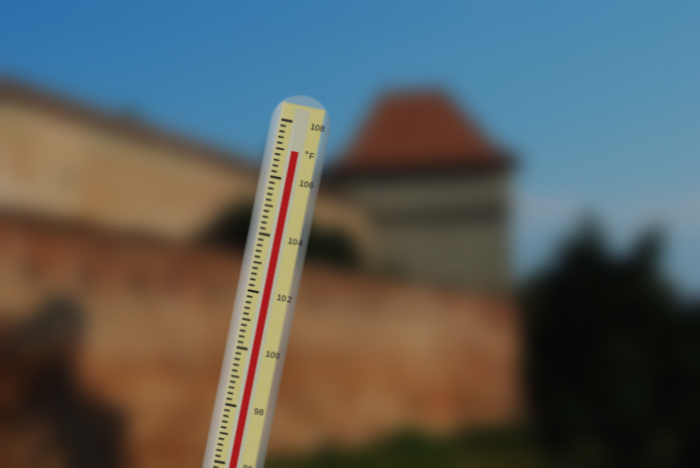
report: 107 (°F)
